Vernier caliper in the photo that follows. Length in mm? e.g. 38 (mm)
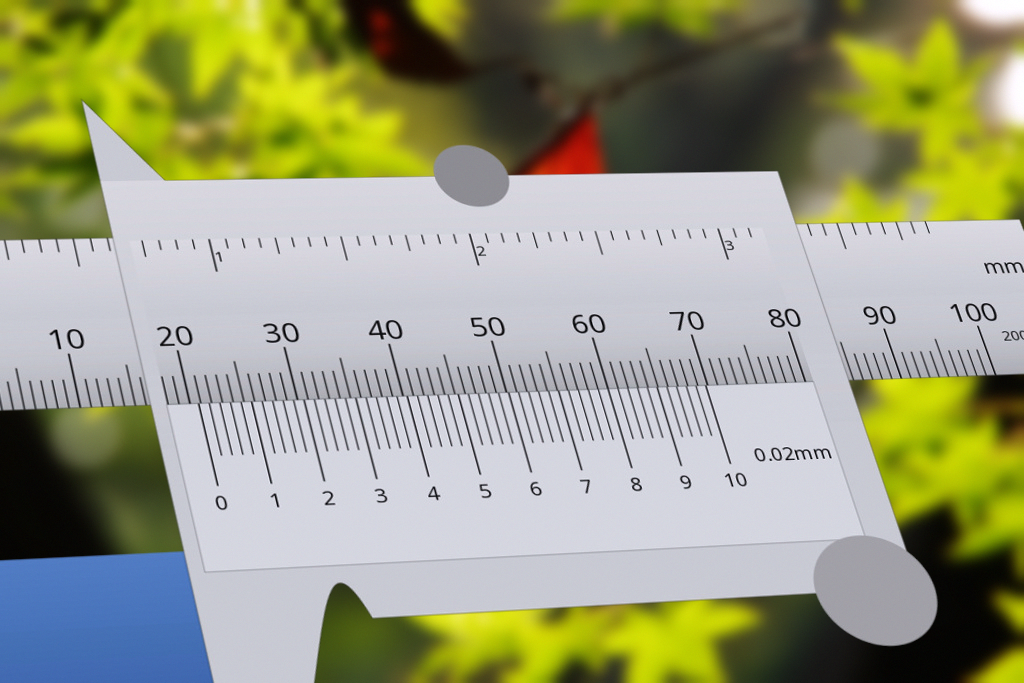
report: 20.8 (mm)
